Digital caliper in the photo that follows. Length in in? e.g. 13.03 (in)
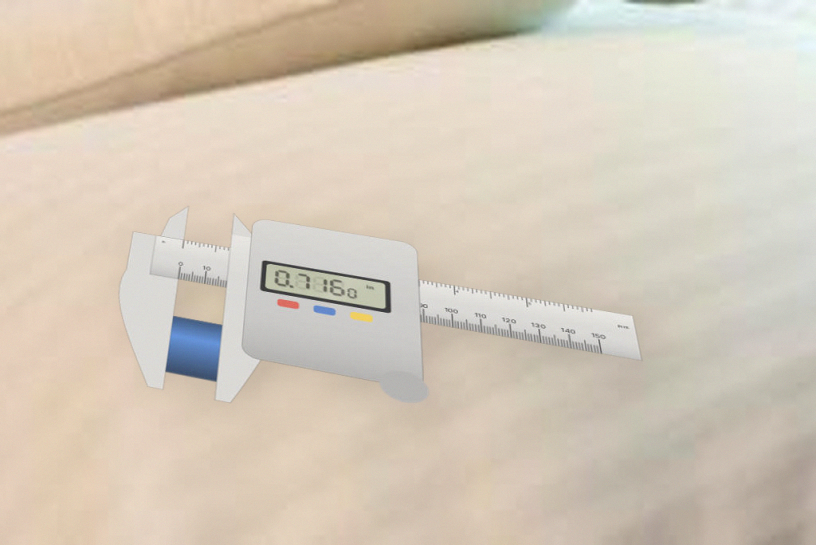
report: 0.7160 (in)
